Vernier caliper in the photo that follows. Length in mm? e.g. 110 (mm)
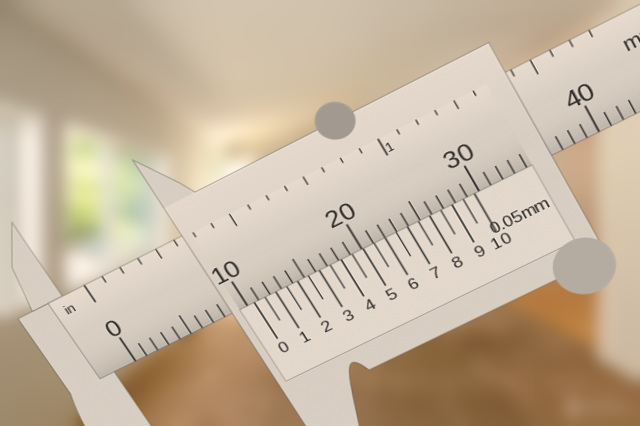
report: 10.6 (mm)
